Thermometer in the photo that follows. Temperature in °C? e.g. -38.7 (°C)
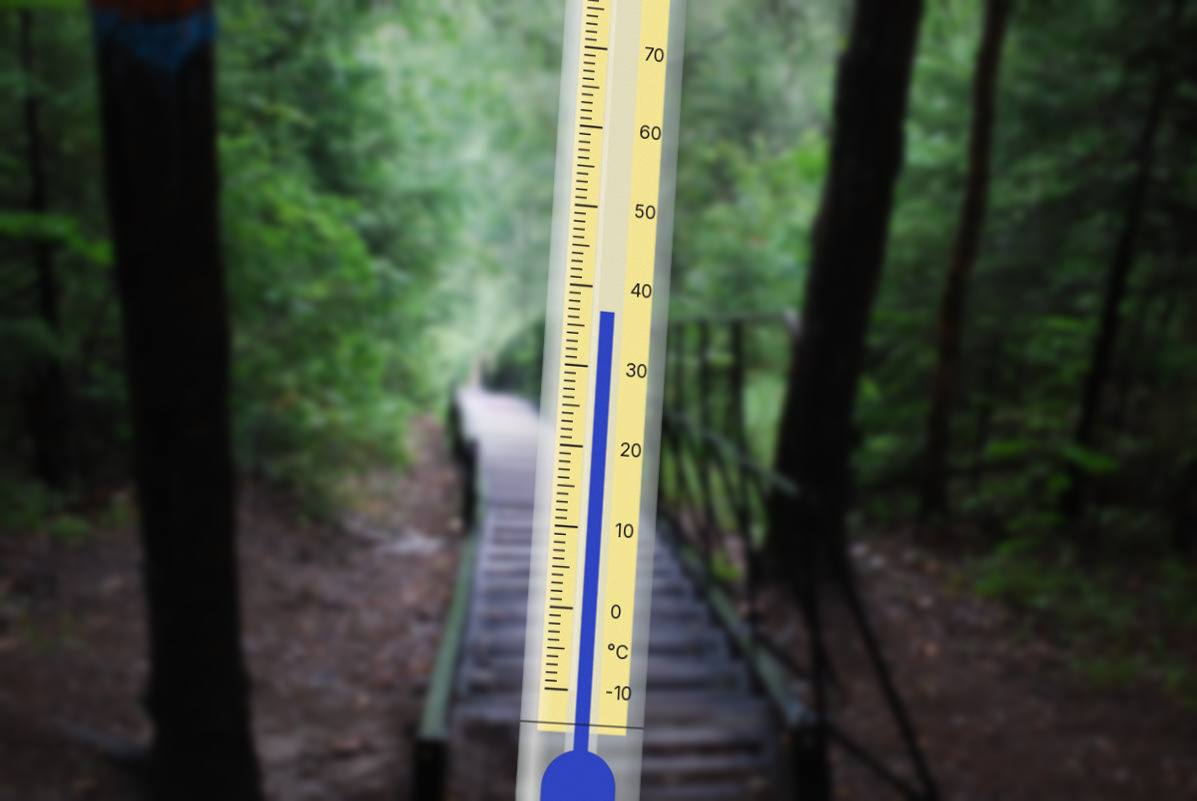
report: 37 (°C)
